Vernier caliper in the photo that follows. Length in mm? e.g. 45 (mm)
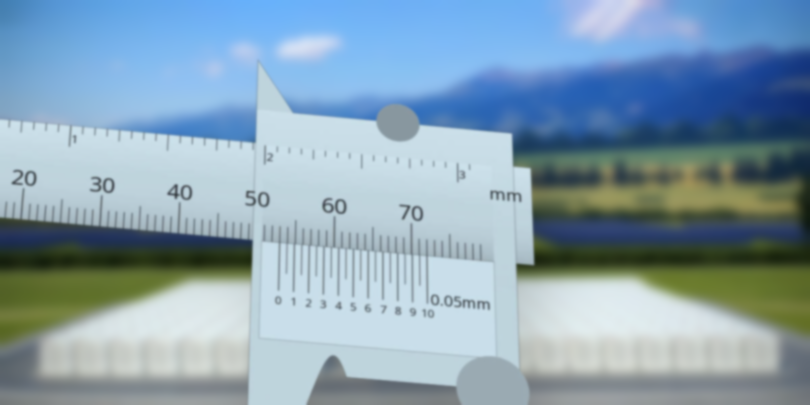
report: 53.0 (mm)
